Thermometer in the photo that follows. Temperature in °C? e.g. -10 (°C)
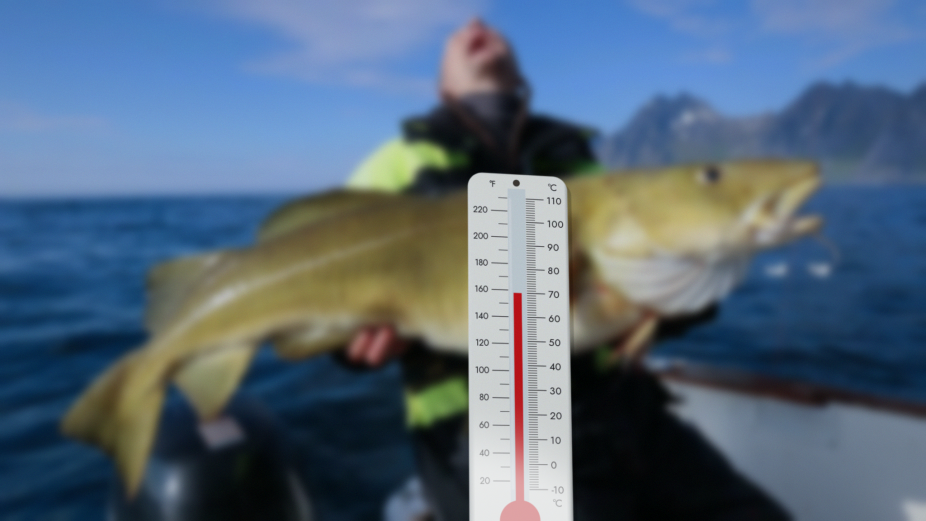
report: 70 (°C)
